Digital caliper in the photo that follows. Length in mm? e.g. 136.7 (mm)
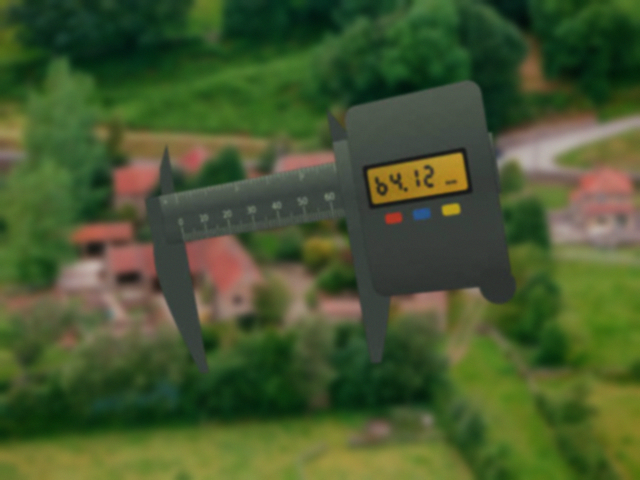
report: 64.12 (mm)
